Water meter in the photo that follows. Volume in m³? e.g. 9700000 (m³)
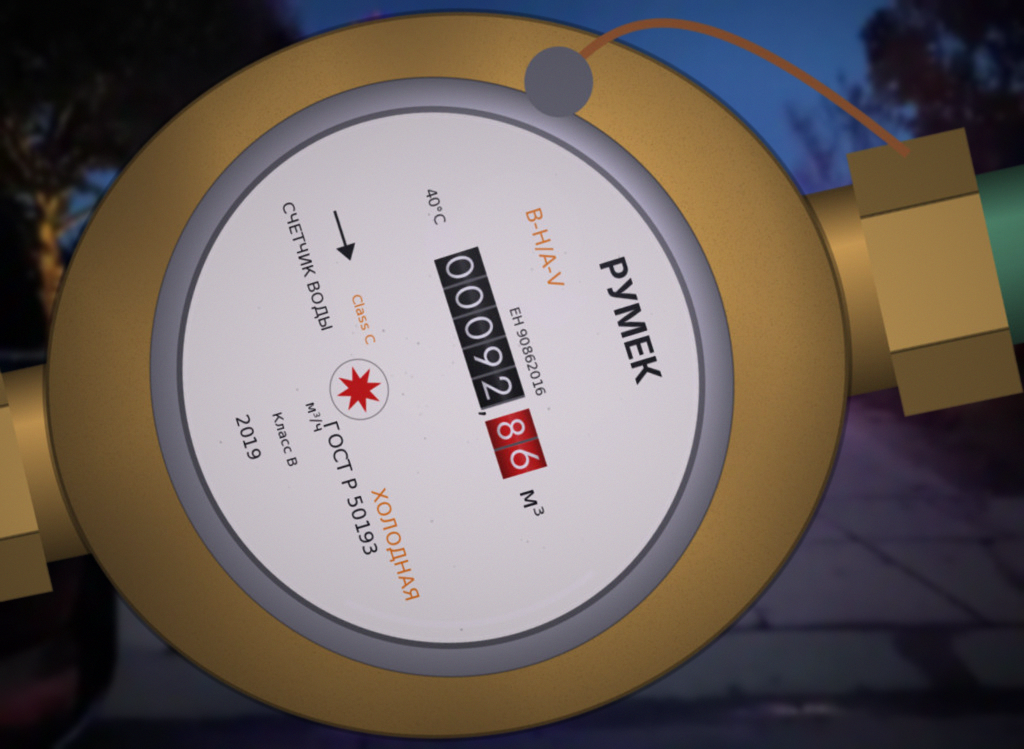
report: 92.86 (m³)
